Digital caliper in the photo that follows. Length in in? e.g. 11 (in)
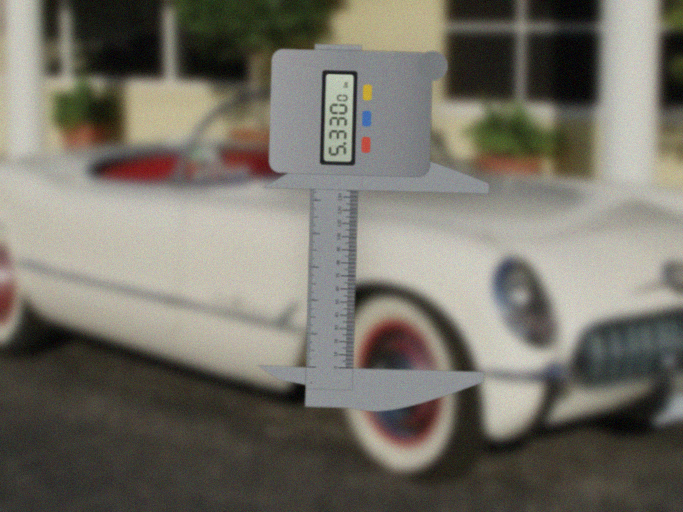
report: 5.3300 (in)
